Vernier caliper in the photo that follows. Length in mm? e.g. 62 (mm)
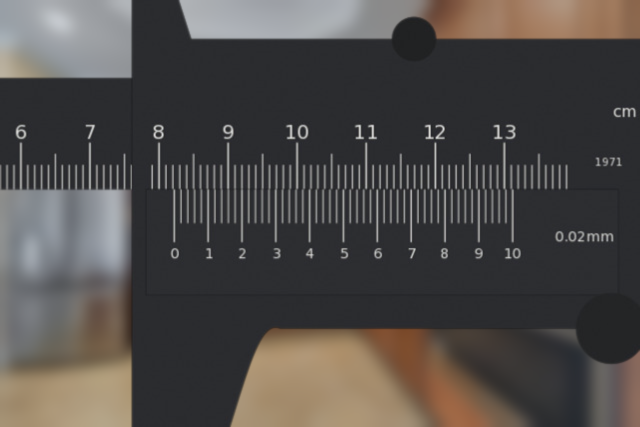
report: 82.2 (mm)
